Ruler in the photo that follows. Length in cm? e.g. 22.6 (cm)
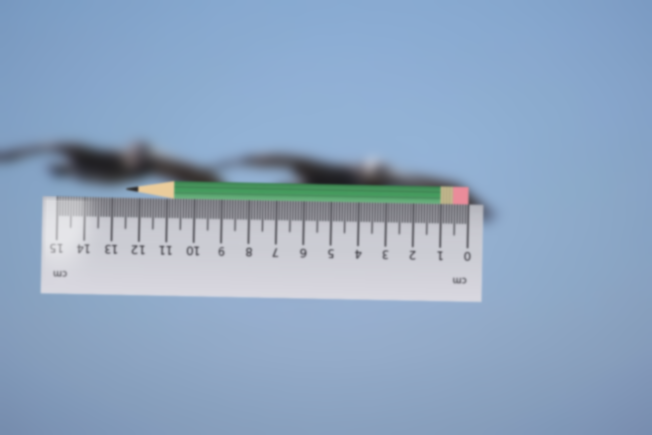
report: 12.5 (cm)
